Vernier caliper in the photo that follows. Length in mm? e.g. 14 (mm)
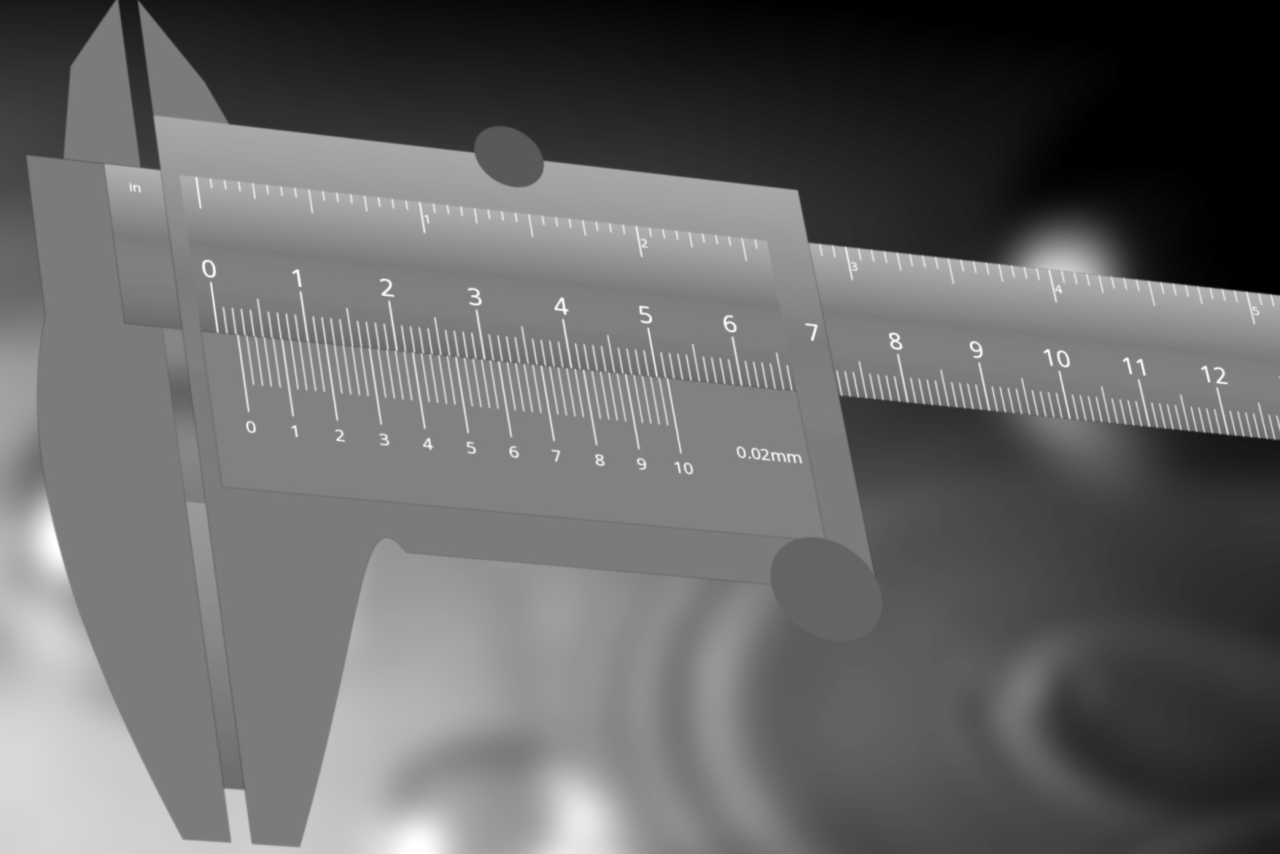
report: 2.2 (mm)
